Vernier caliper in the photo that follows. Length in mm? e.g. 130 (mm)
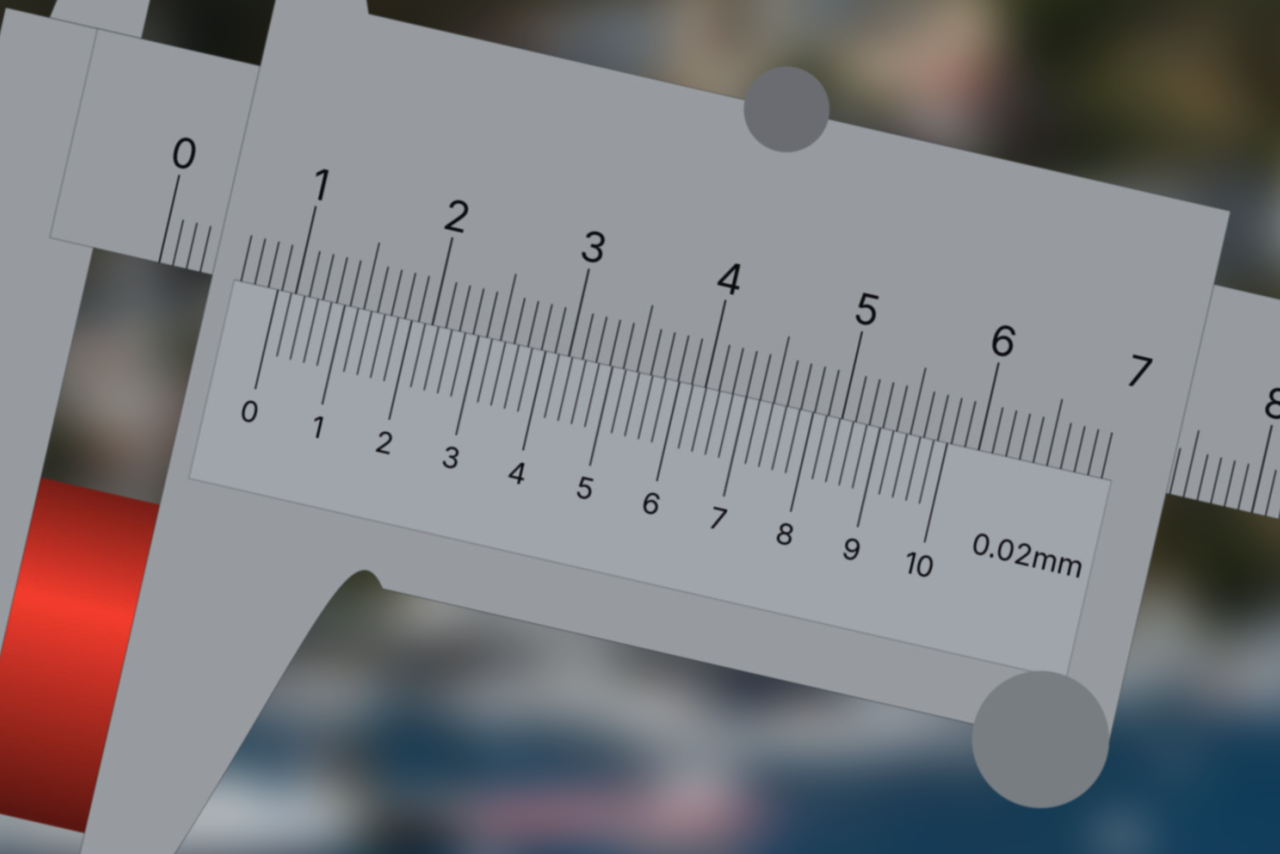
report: 8.7 (mm)
